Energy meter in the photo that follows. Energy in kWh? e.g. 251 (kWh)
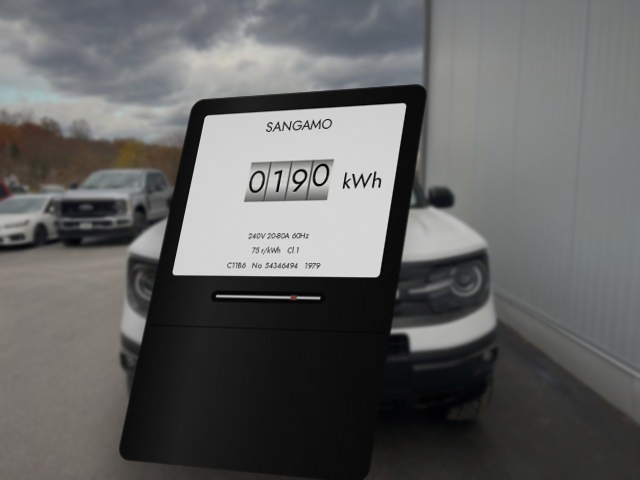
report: 190 (kWh)
